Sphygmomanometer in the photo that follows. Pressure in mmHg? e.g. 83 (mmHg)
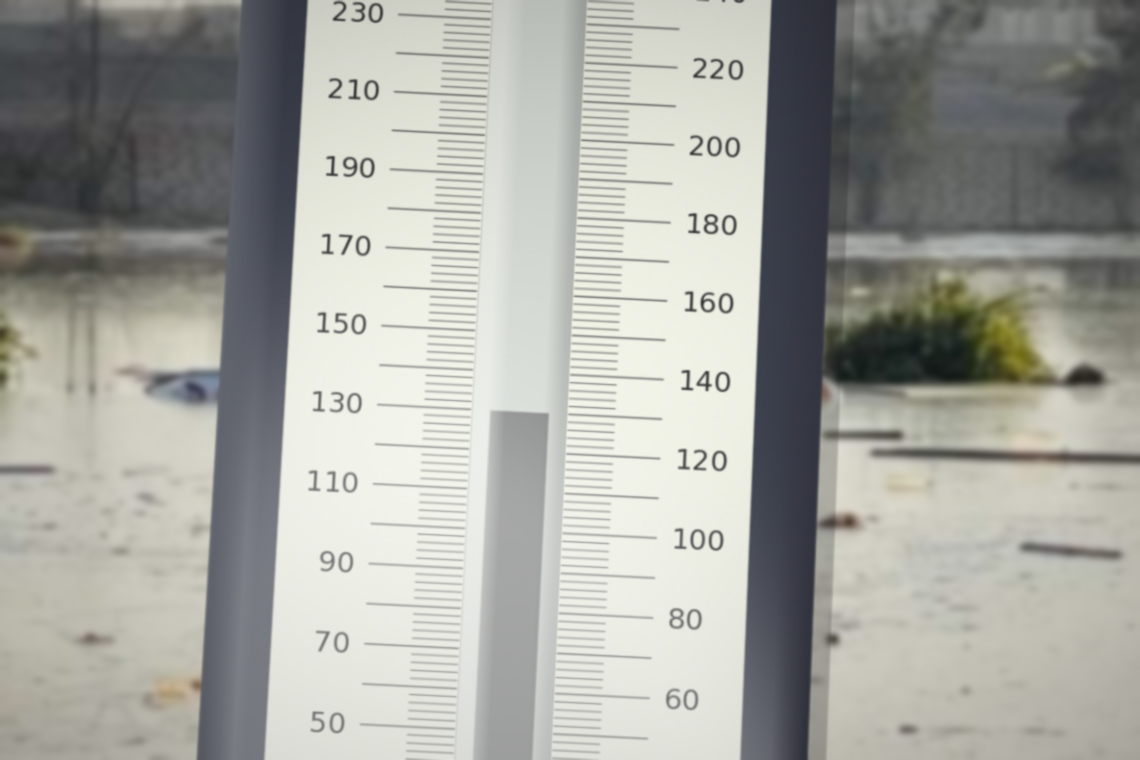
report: 130 (mmHg)
